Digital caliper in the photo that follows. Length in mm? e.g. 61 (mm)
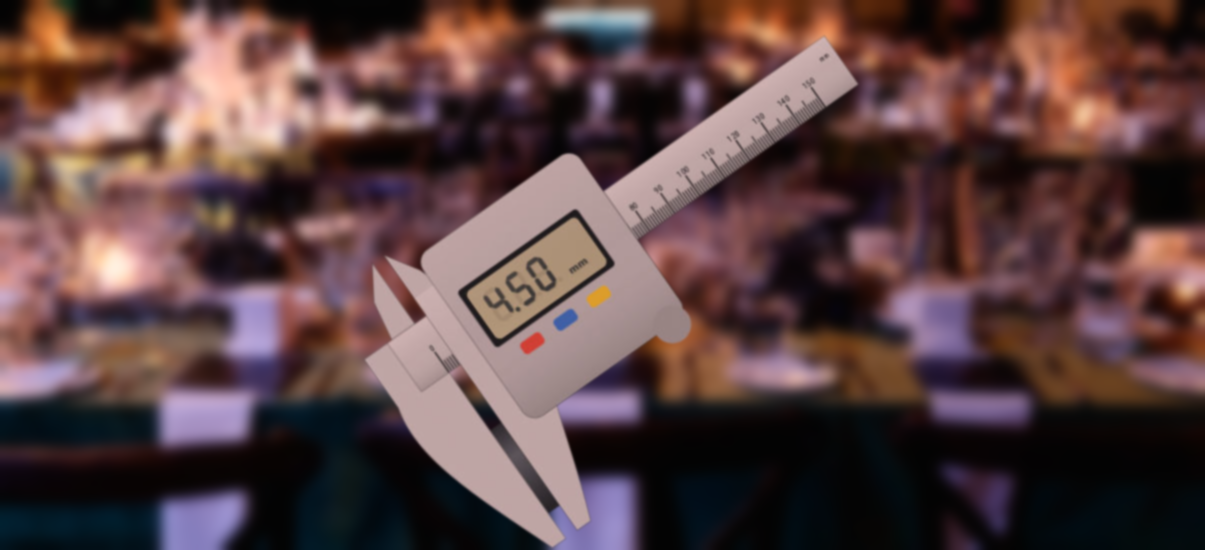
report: 4.50 (mm)
